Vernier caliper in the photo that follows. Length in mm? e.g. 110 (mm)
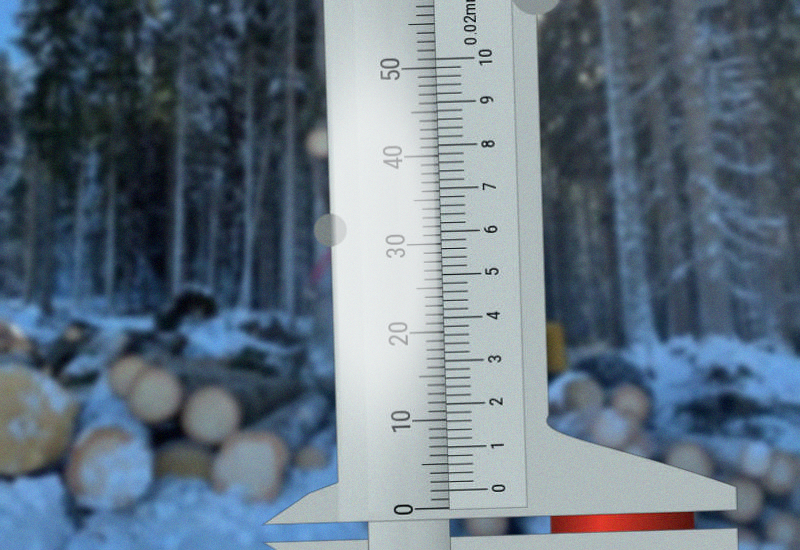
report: 2.0 (mm)
